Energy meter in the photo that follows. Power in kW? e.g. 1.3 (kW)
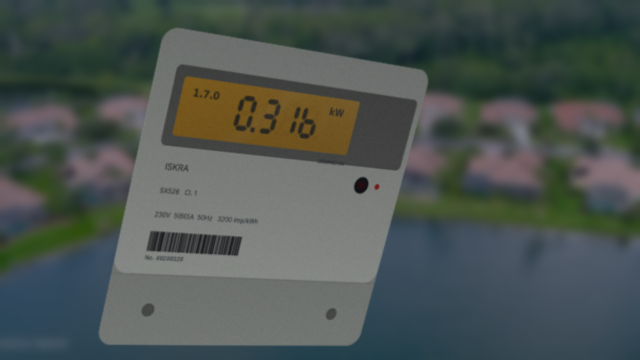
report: 0.316 (kW)
